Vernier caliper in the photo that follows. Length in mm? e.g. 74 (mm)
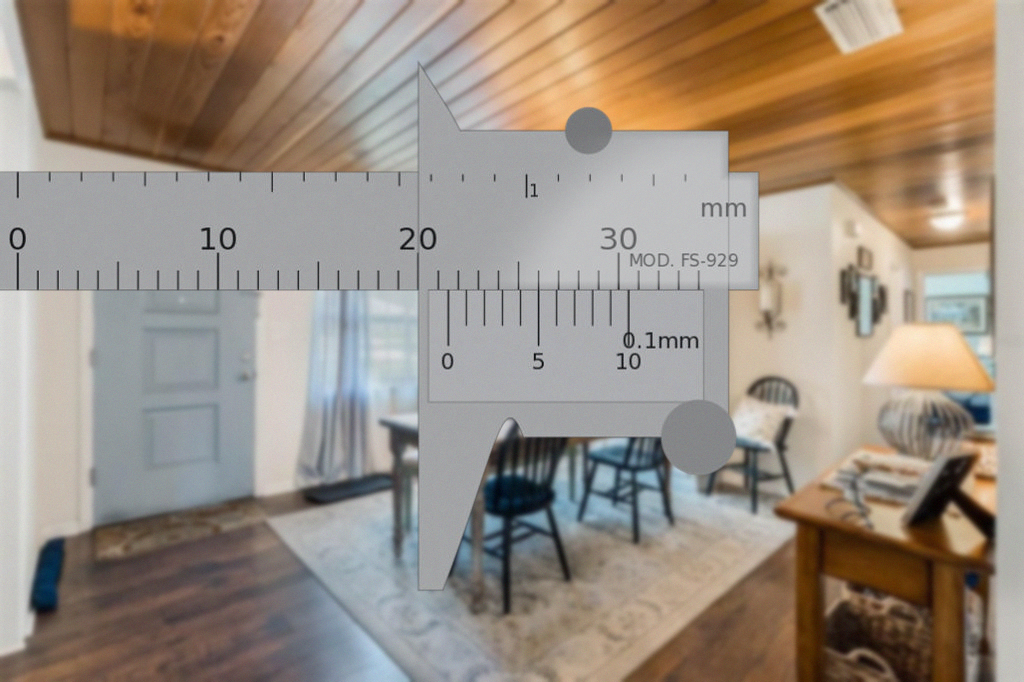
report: 21.5 (mm)
